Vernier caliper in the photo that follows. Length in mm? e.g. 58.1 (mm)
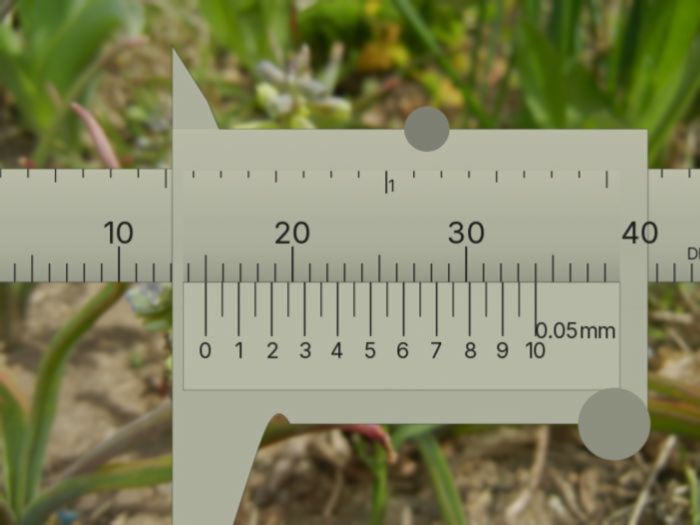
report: 15.0 (mm)
